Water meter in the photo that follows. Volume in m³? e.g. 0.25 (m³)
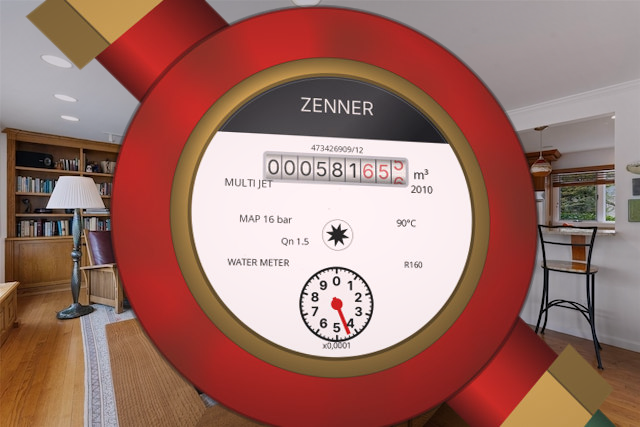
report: 581.6554 (m³)
